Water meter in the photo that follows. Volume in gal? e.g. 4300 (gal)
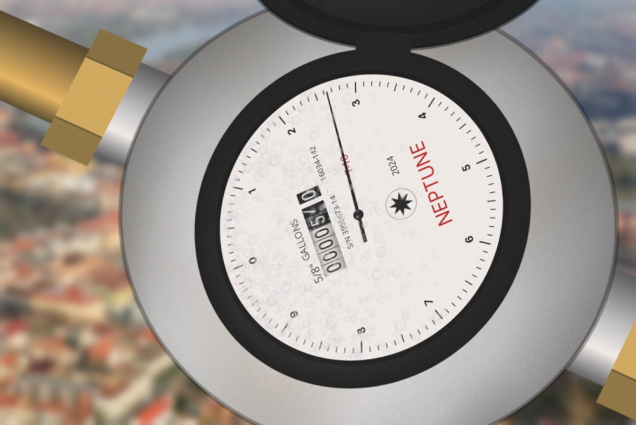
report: 572.6 (gal)
